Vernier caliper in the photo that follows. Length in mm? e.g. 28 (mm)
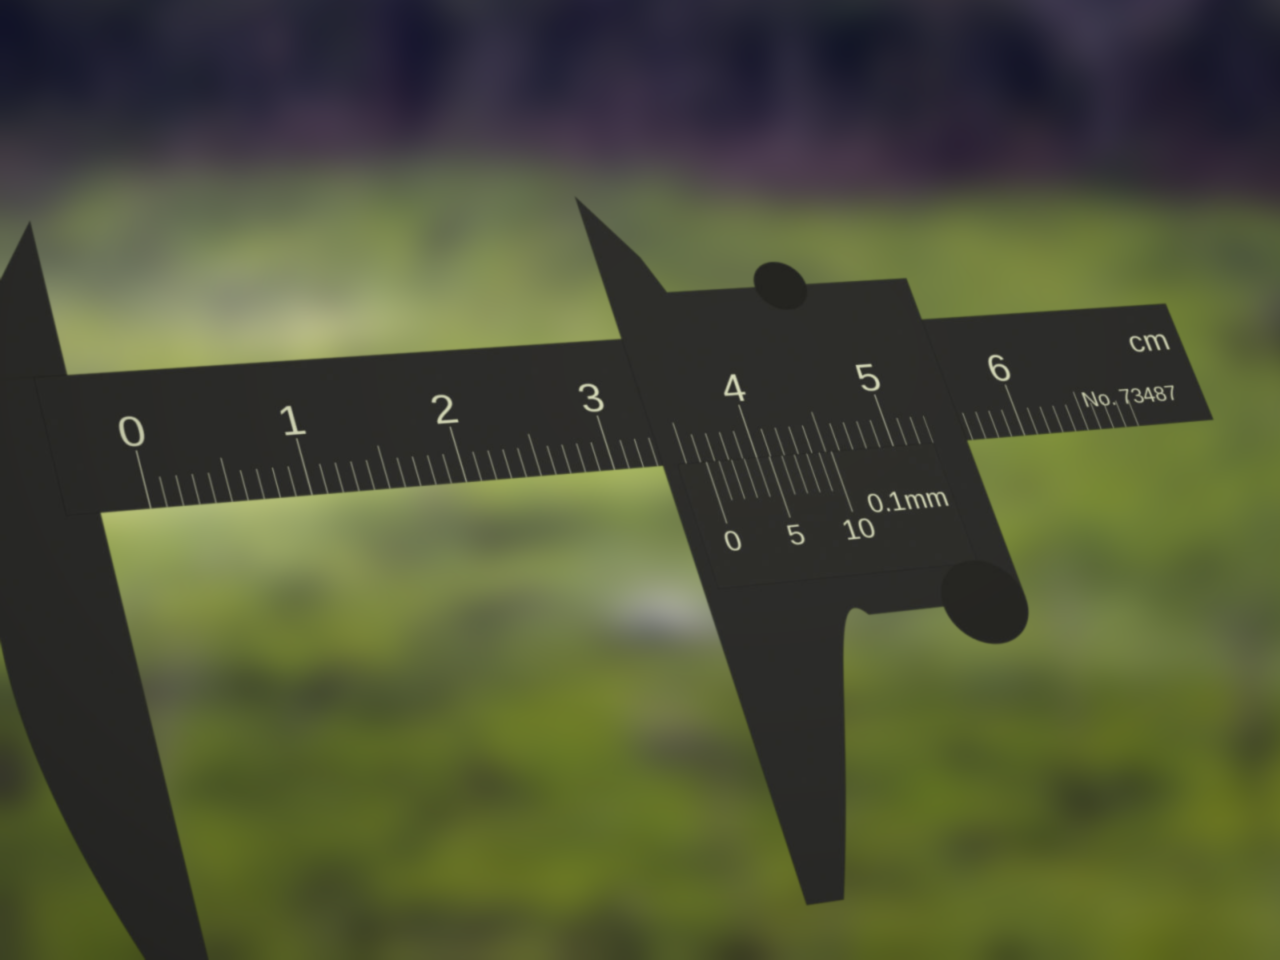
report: 36.4 (mm)
